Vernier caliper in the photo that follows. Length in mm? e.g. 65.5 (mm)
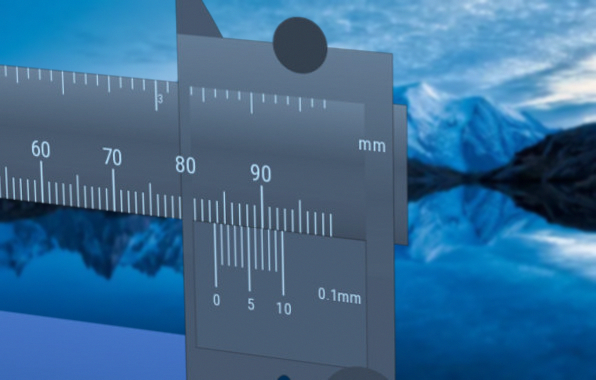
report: 83.6 (mm)
